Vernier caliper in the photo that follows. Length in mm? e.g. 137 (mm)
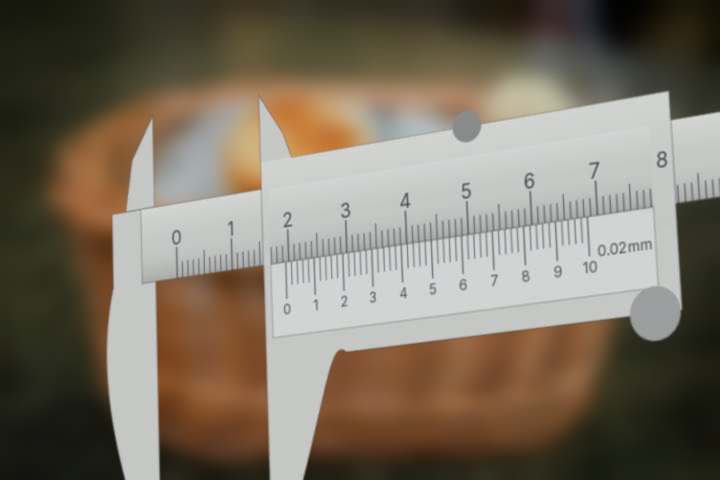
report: 19.5 (mm)
